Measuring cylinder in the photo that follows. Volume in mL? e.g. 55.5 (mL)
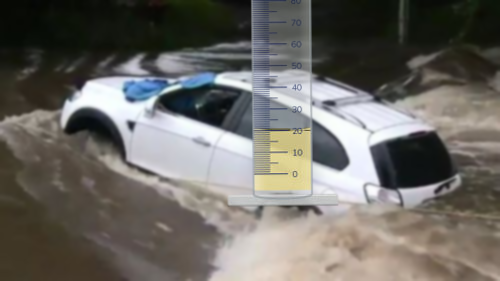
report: 20 (mL)
